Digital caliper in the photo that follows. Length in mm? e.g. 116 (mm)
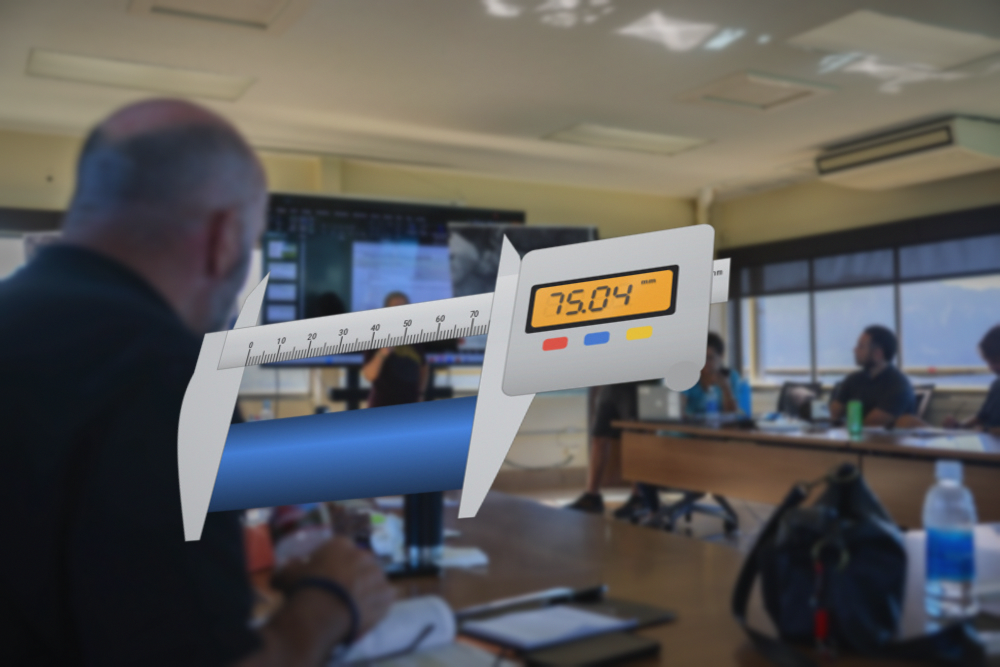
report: 75.04 (mm)
